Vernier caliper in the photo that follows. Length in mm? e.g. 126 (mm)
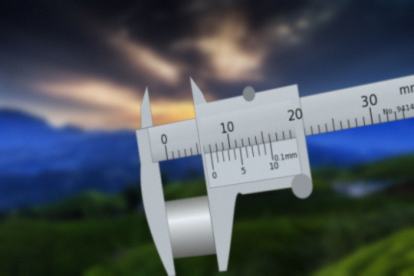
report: 7.0 (mm)
